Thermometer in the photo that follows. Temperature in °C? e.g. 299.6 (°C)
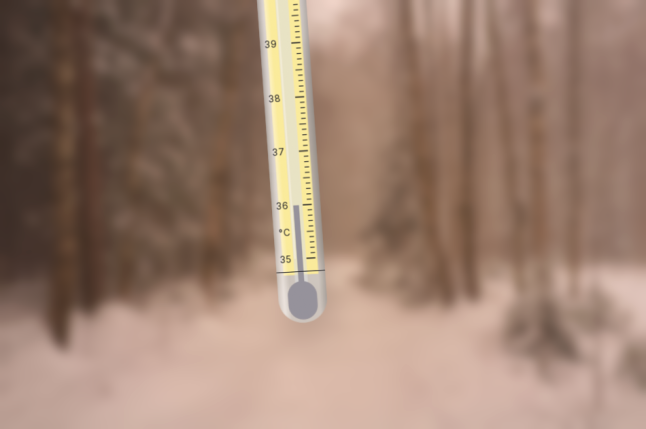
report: 36 (°C)
